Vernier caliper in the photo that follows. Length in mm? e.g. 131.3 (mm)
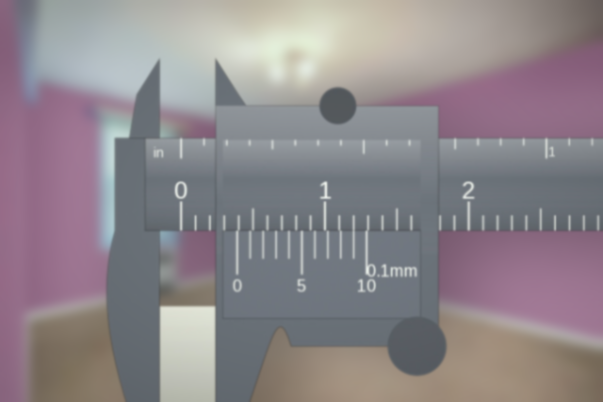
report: 3.9 (mm)
